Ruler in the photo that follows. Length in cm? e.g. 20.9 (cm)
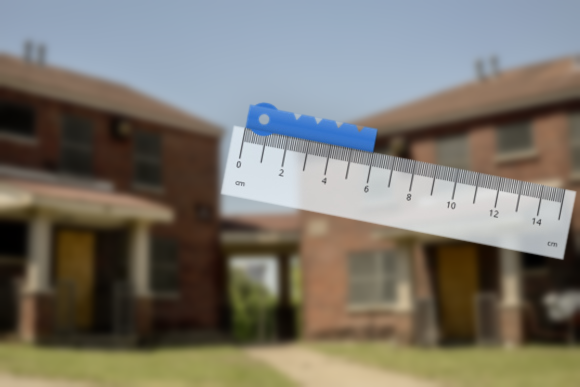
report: 6 (cm)
